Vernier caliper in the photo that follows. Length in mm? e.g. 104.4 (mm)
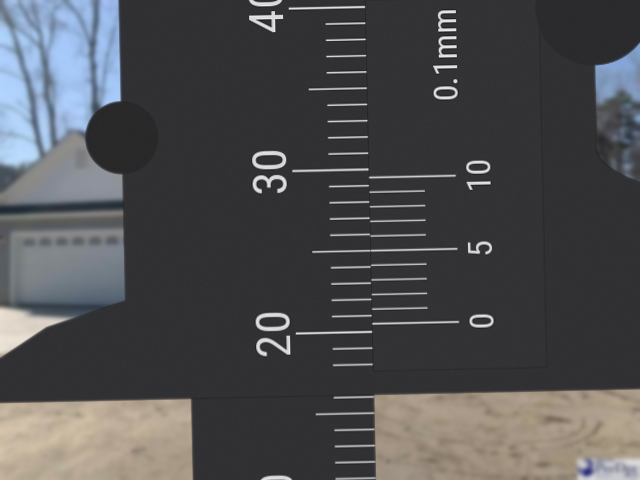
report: 20.5 (mm)
